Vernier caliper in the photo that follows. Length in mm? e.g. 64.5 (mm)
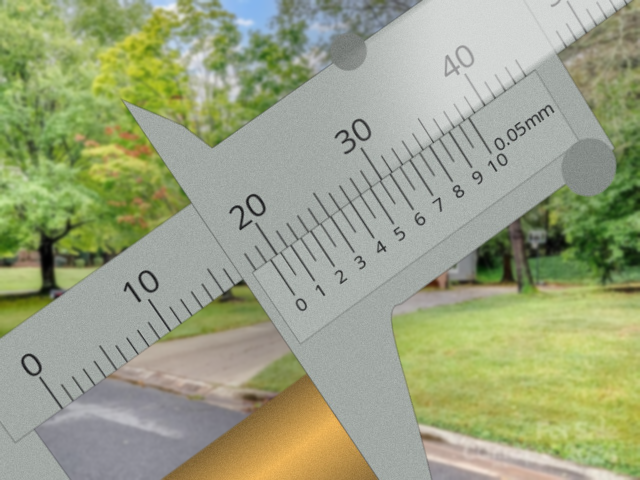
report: 19.4 (mm)
